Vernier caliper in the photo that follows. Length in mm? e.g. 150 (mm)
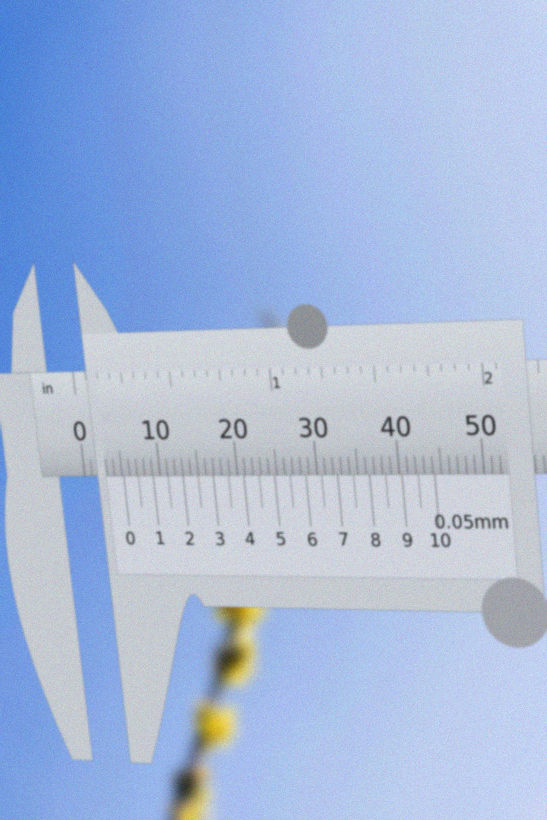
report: 5.2 (mm)
